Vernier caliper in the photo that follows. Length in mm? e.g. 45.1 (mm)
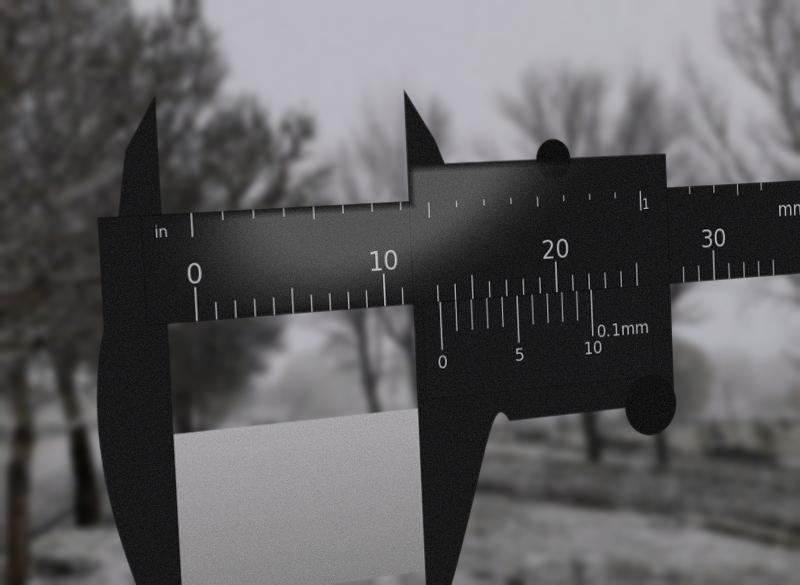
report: 13.1 (mm)
